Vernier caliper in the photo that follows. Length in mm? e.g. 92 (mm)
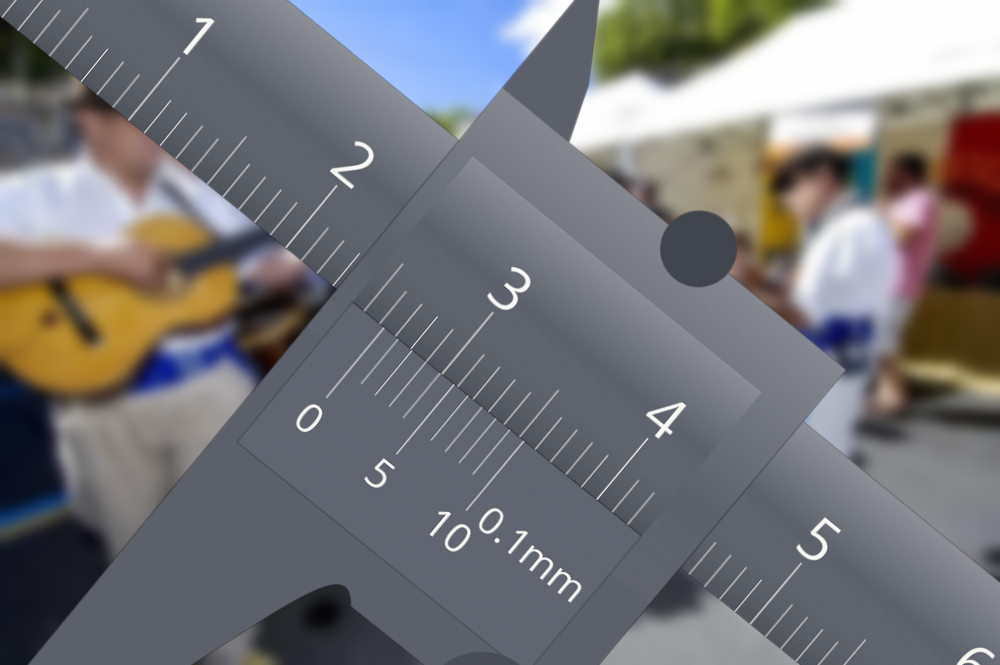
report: 26.3 (mm)
